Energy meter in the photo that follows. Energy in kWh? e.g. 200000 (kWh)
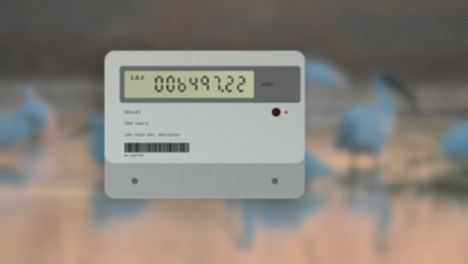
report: 6497.22 (kWh)
